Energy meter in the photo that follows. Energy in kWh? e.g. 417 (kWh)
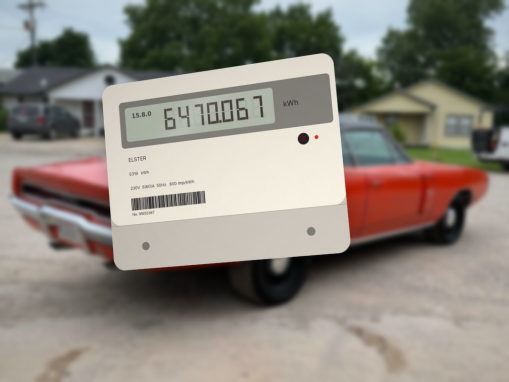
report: 6470.067 (kWh)
